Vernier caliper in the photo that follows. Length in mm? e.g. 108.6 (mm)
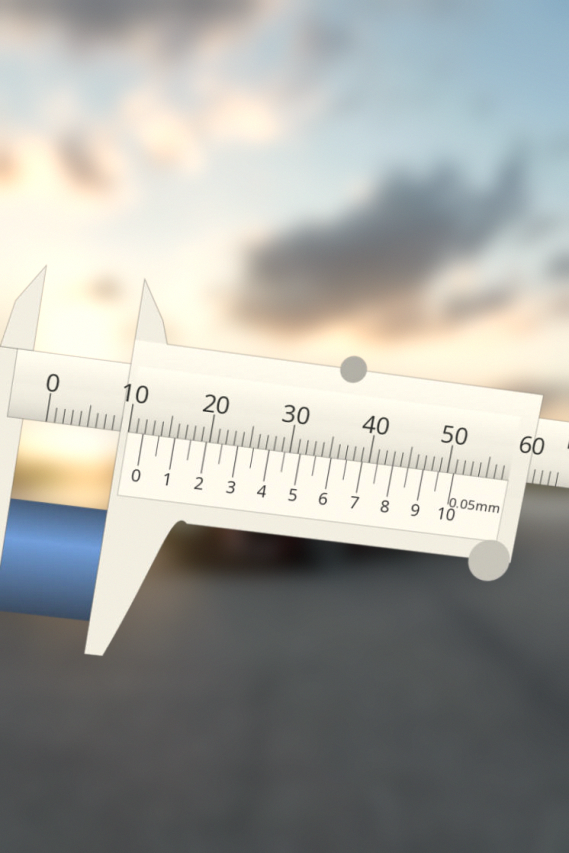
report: 11.8 (mm)
